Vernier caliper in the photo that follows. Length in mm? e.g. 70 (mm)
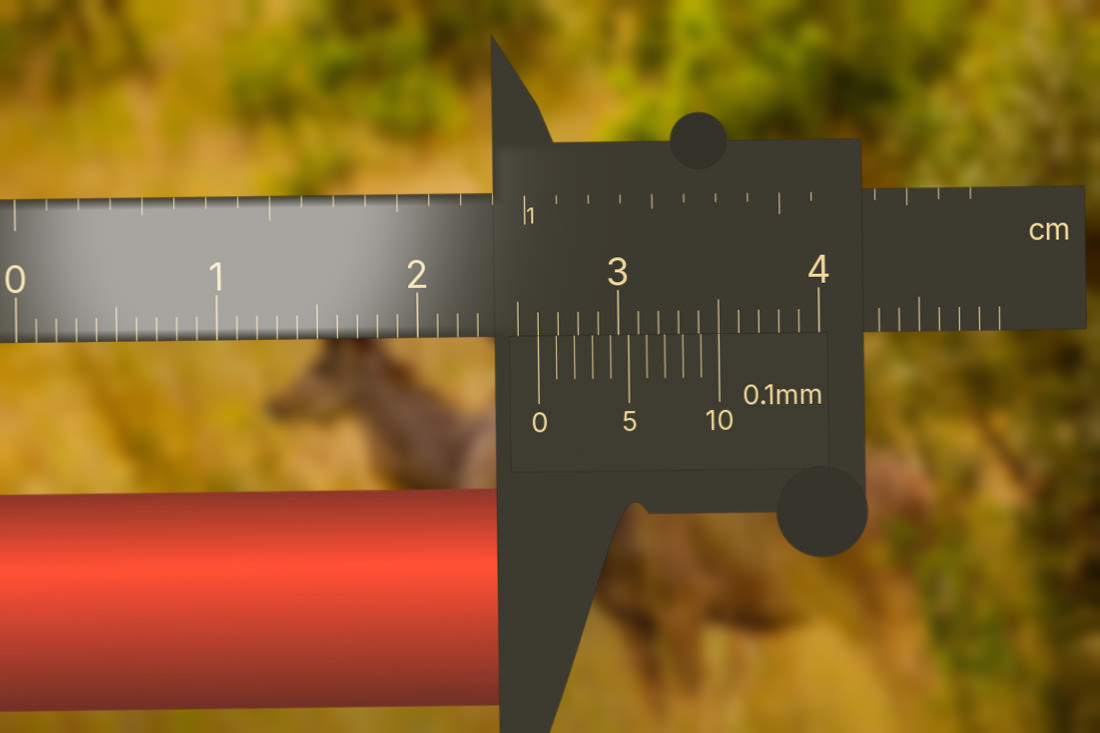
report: 26.0 (mm)
